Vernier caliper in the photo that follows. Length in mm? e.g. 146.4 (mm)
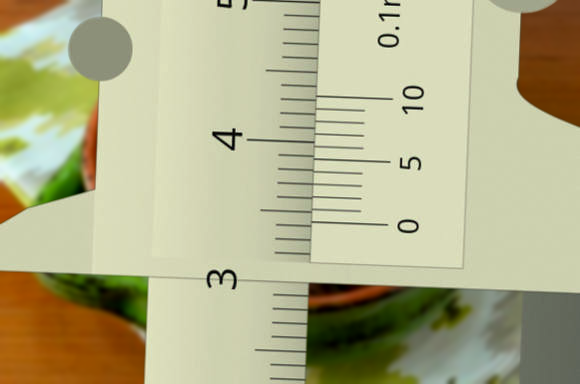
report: 34.3 (mm)
